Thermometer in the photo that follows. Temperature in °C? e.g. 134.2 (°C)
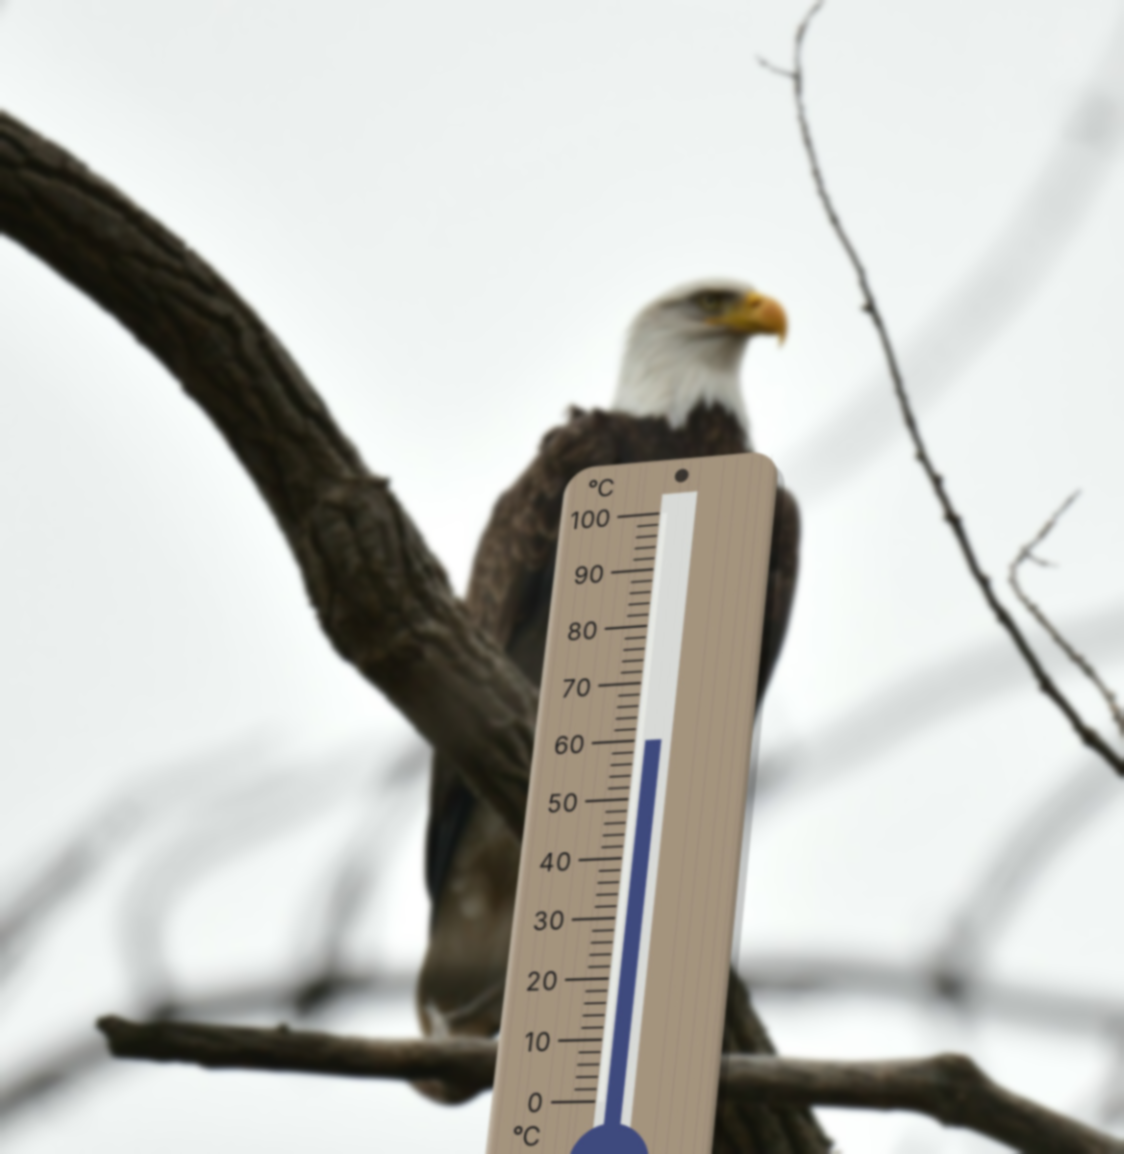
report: 60 (°C)
